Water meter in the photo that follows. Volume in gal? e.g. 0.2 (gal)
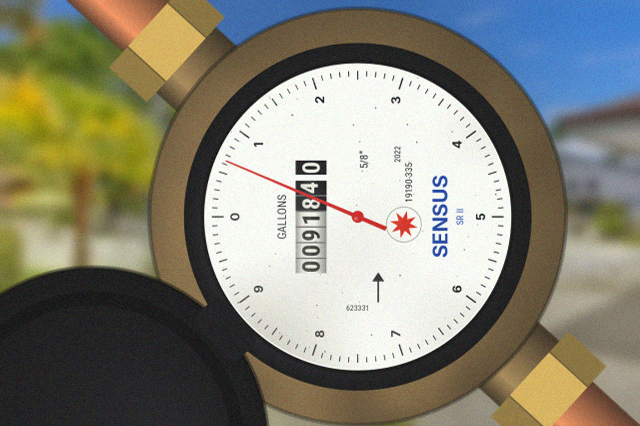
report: 91840.6 (gal)
